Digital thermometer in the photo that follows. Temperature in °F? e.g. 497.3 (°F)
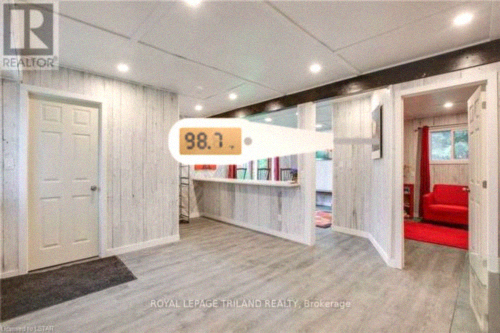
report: 98.7 (°F)
